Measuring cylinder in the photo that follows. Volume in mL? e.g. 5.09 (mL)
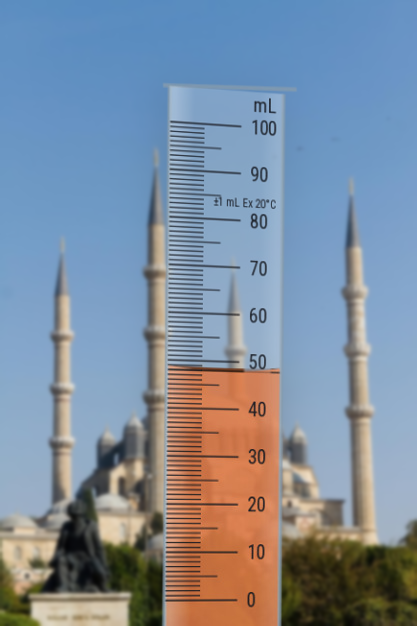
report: 48 (mL)
